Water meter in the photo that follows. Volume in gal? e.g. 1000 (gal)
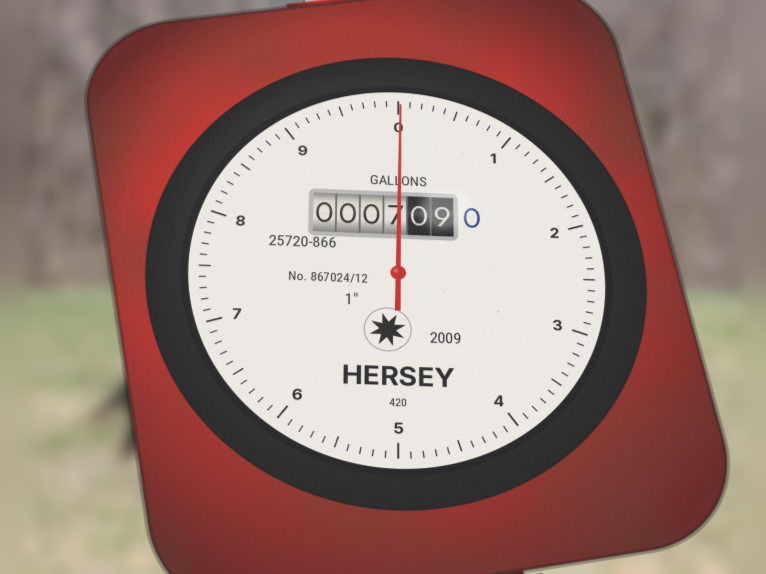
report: 7090.0 (gal)
